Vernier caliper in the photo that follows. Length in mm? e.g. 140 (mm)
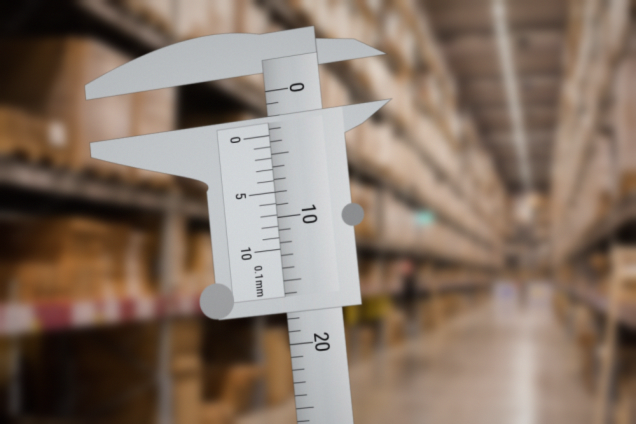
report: 3.5 (mm)
